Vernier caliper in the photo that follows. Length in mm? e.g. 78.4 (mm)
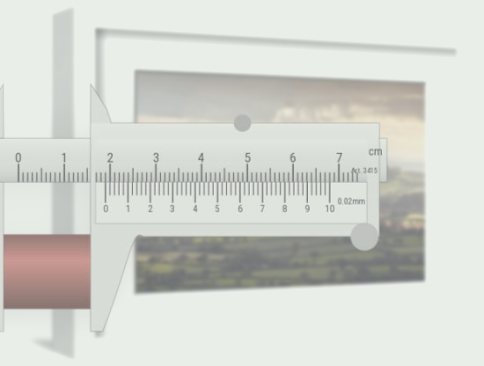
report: 19.0 (mm)
